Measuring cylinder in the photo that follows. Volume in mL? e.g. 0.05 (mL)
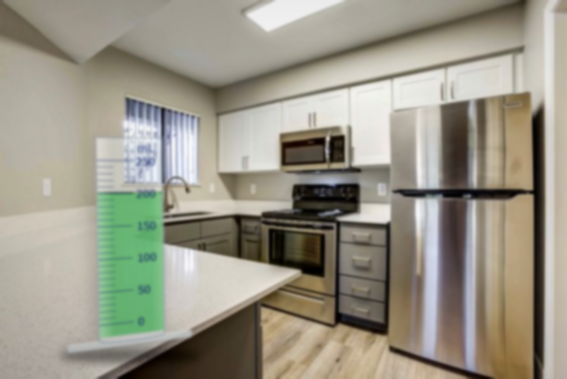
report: 200 (mL)
